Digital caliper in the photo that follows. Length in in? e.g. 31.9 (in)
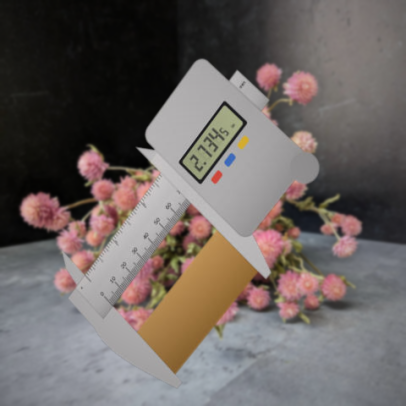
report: 2.7345 (in)
